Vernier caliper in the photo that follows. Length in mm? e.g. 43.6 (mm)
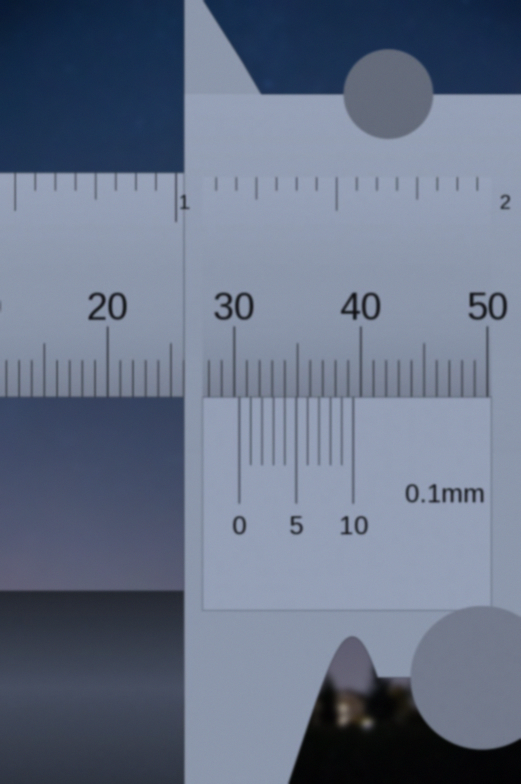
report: 30.4 (mm)
